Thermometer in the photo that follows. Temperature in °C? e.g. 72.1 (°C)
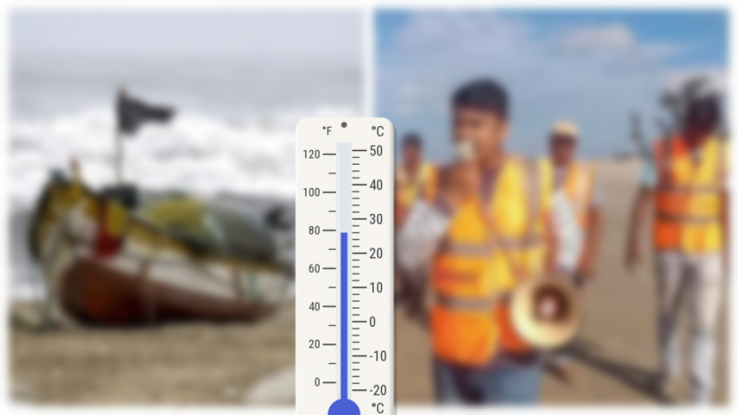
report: 26 (°C)
